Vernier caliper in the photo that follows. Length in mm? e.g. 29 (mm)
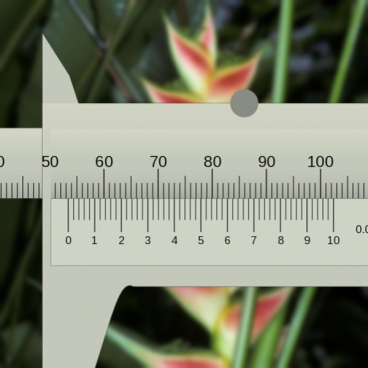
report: 53.4 (mm)
